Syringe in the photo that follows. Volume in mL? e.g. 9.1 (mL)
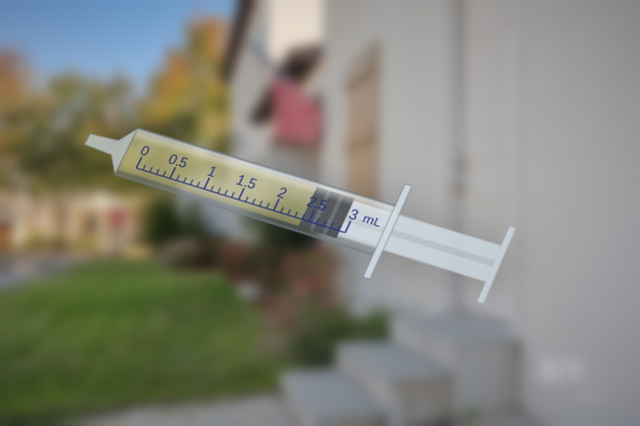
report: 2.4 (mL)
